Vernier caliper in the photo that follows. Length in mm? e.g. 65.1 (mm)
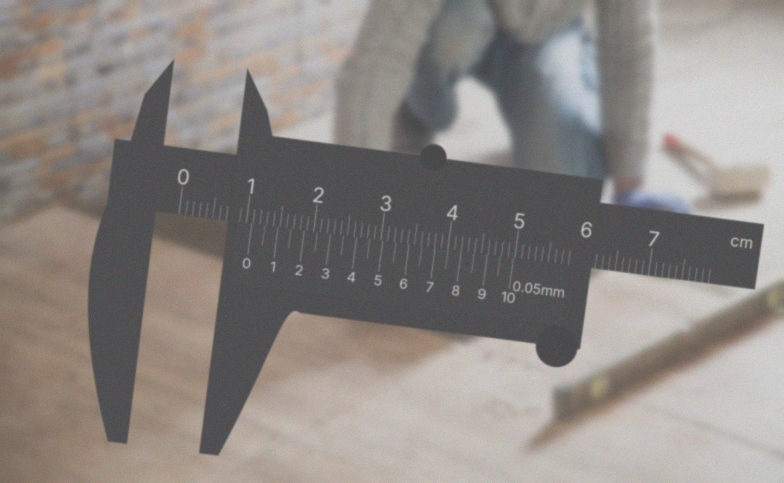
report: 10.8 (mm)
